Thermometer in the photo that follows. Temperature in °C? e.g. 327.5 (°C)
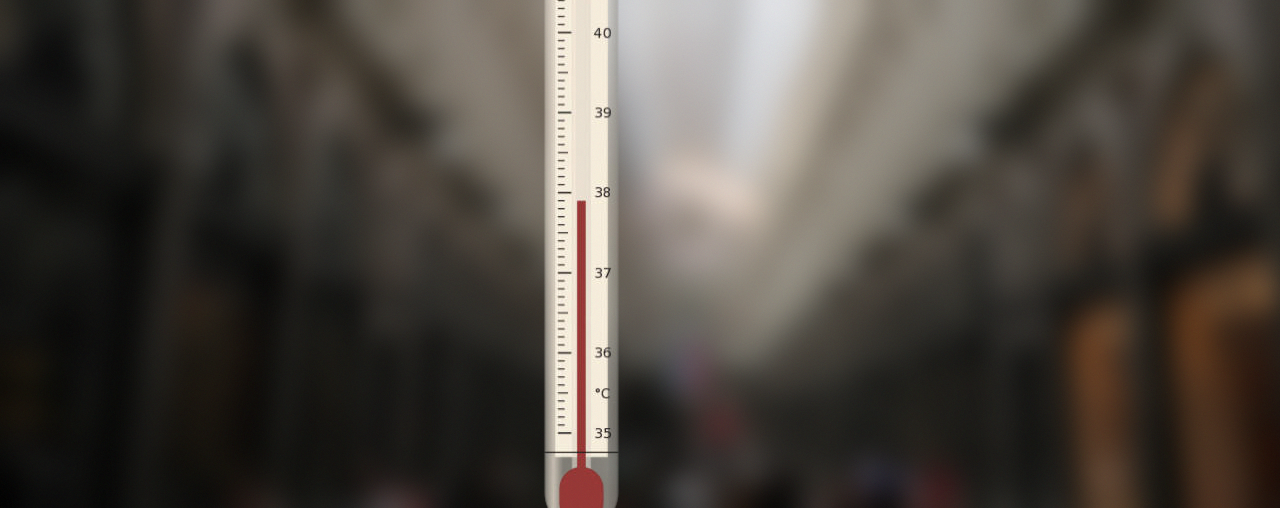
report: 37.9 (°C)
